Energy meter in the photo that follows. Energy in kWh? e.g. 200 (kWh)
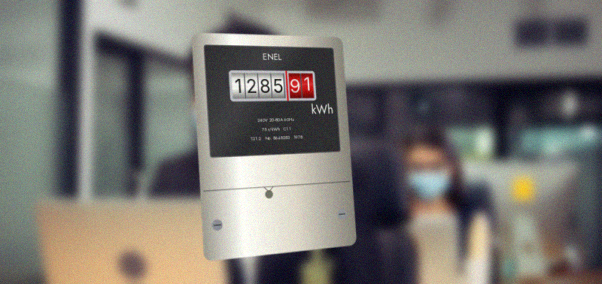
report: 1285.91 (kWh)
